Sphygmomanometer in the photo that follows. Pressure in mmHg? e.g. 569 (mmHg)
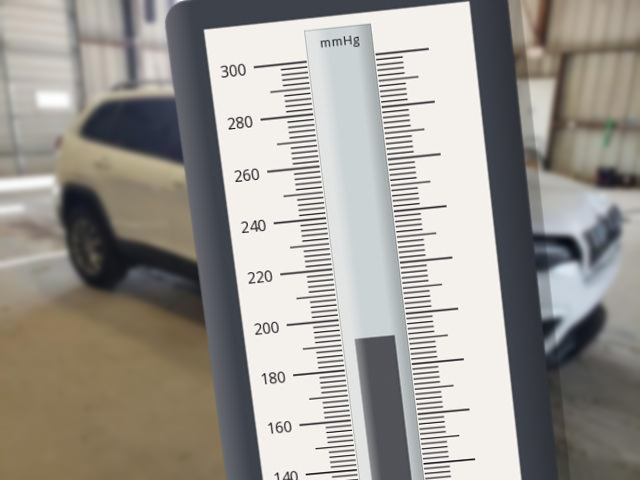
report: 192 (mmHg)
